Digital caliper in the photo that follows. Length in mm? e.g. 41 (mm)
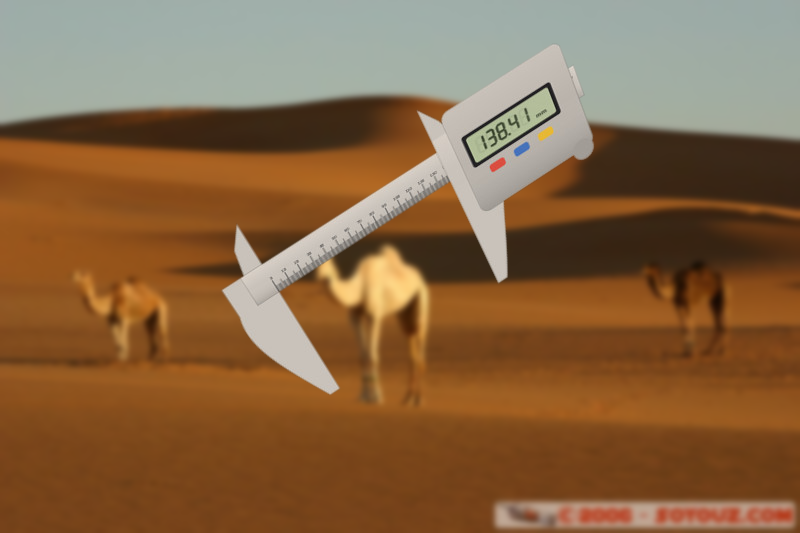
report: 138.41 (mm)
